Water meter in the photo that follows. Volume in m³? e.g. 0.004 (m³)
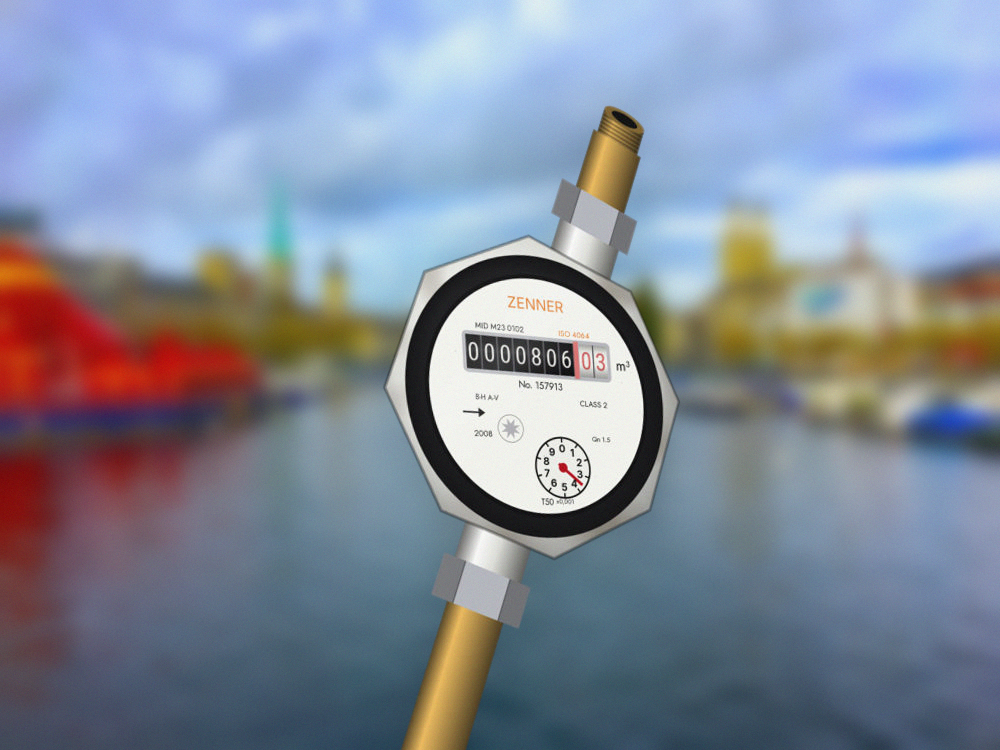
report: 806.033 (m³)
